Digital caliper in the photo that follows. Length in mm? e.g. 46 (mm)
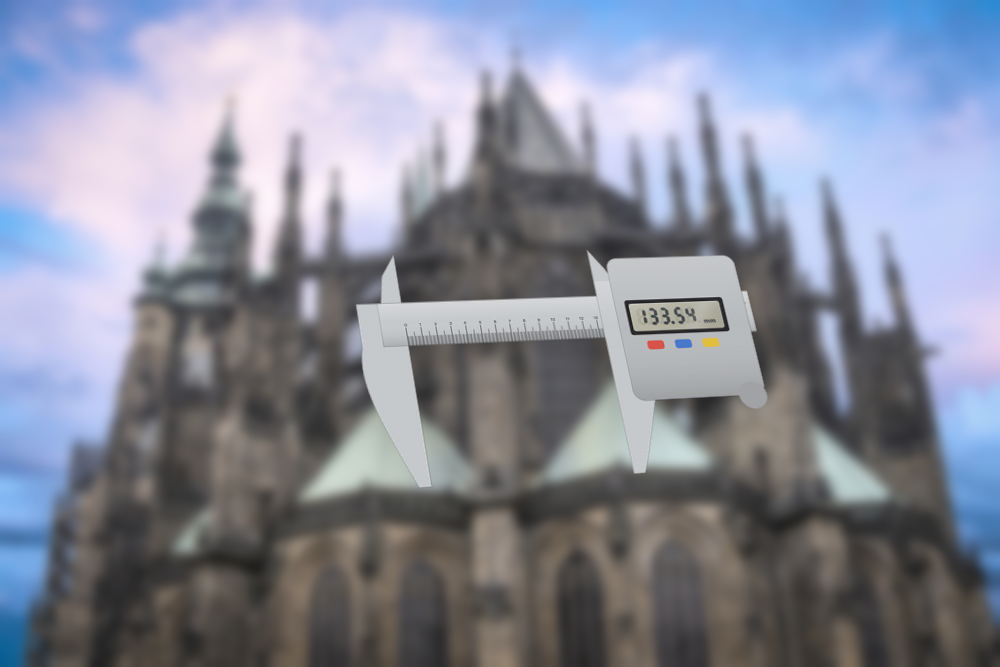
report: 133.54 (mm)
